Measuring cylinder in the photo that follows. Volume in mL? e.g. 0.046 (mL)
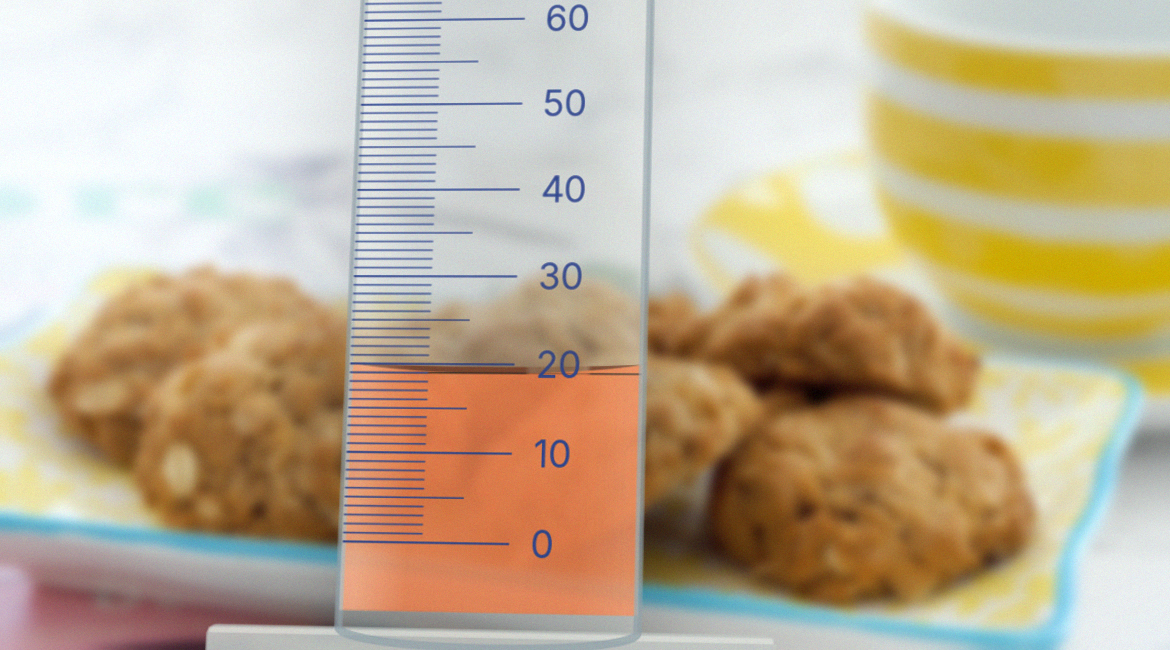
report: 19 (mL)
